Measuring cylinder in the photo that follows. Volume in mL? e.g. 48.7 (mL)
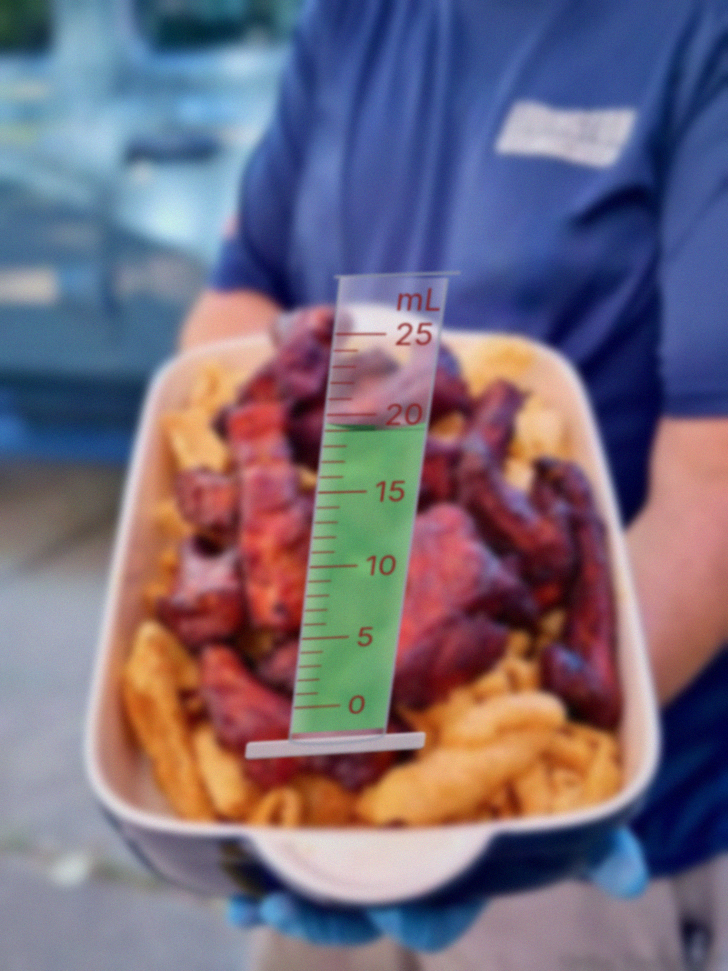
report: 19 (mL)
